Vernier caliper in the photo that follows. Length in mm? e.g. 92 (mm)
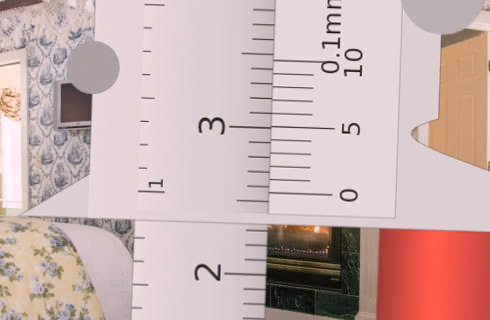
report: 25.6 (mm)
